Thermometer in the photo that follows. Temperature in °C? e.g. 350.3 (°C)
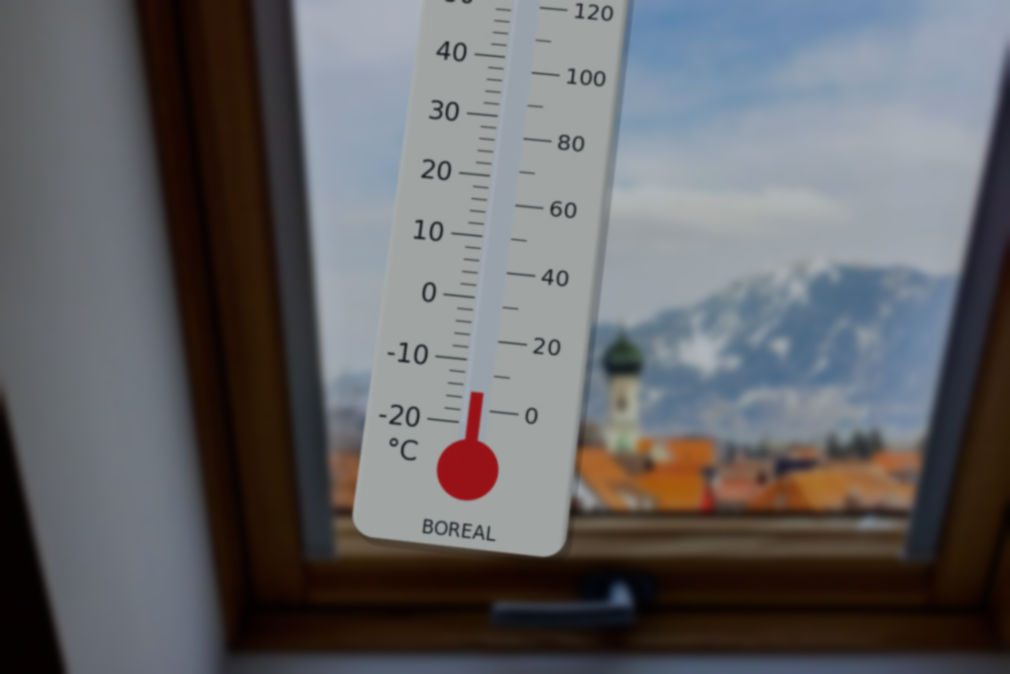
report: -15 (°C)
